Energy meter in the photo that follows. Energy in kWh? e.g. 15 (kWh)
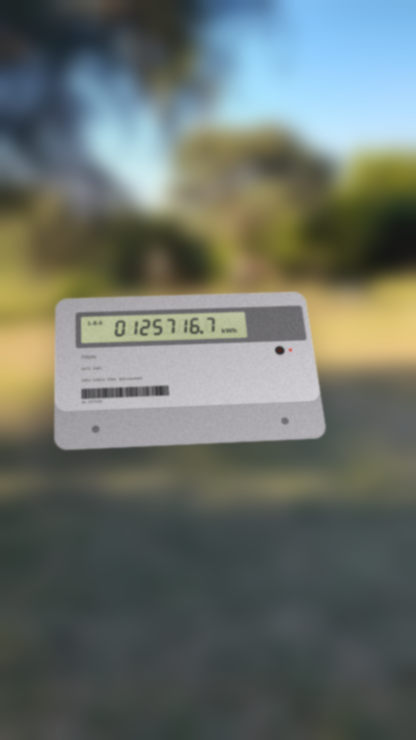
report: 125716.7 (kWh)
